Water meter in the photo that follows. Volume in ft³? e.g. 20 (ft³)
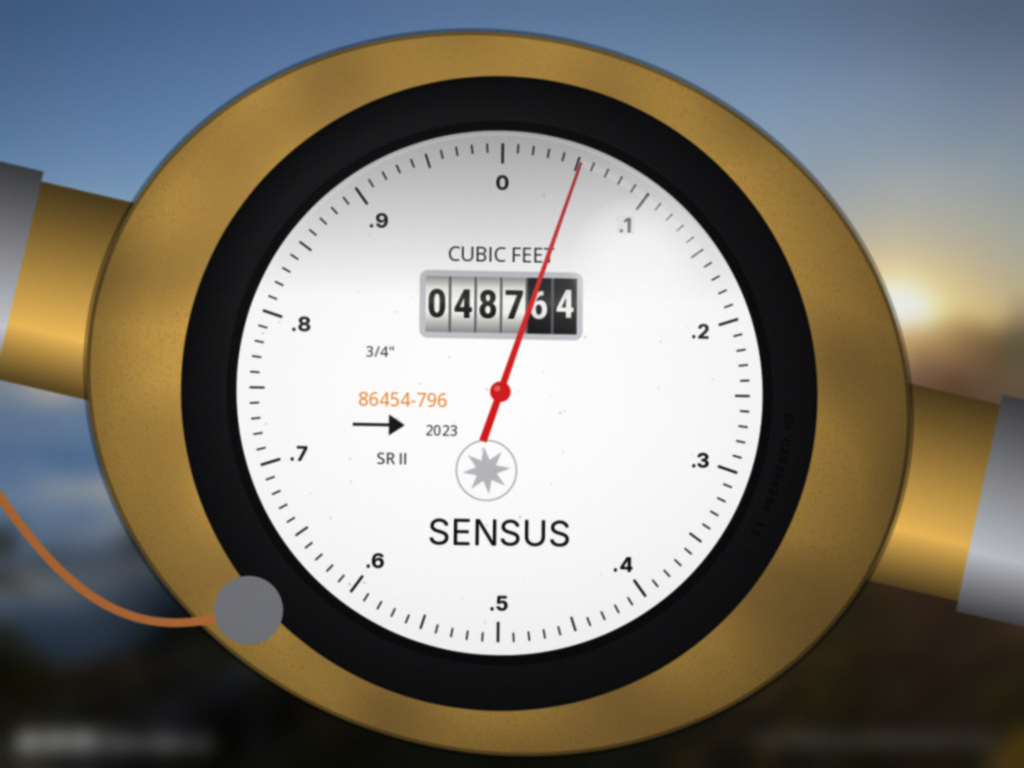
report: 48764.05 (ft³)
